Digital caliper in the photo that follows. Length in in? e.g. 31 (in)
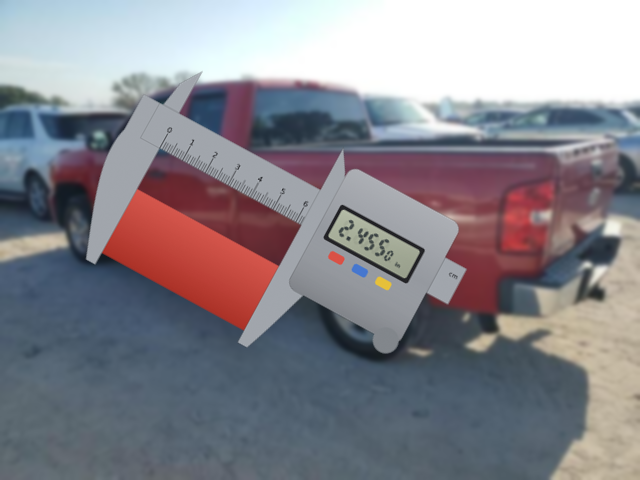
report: 2.4550 (in)
